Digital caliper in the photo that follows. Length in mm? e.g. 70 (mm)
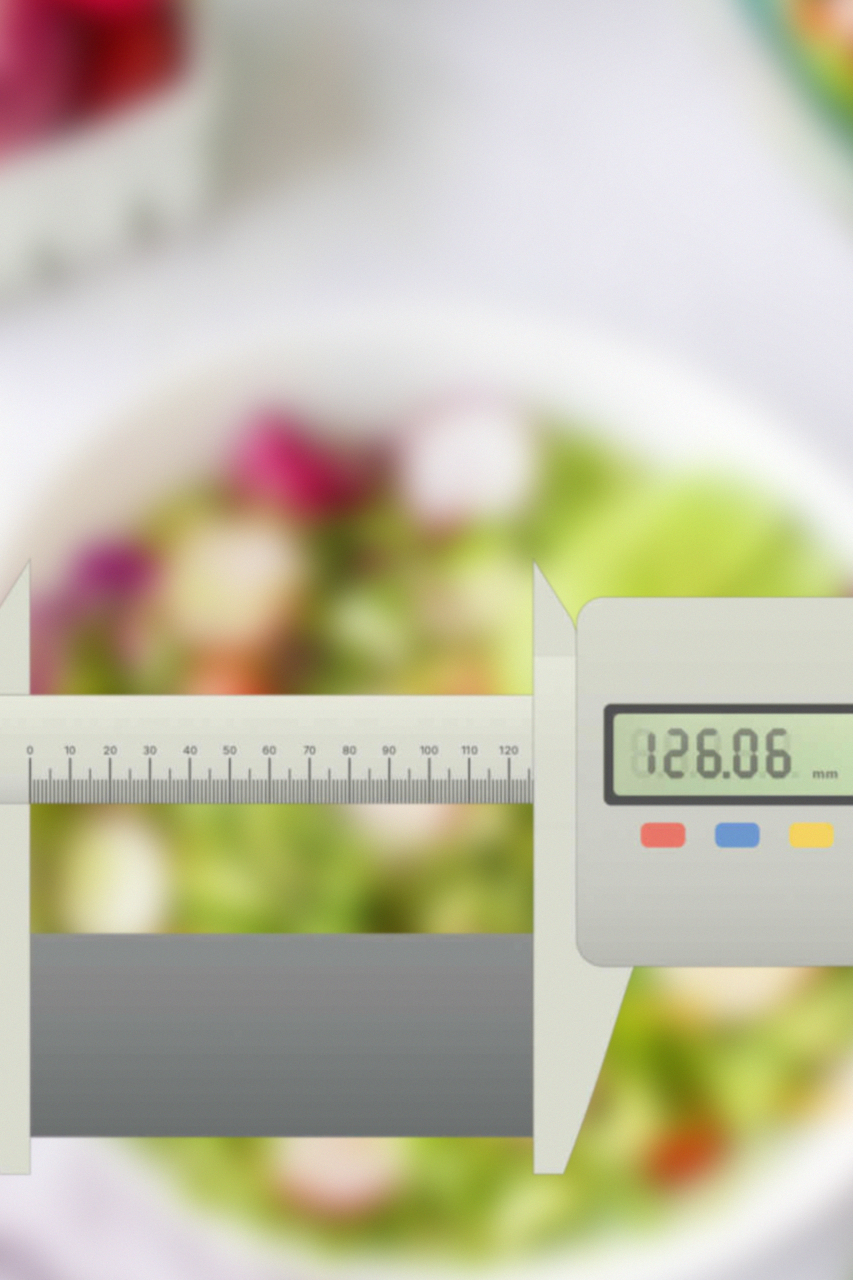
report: 126.06 (mm)
